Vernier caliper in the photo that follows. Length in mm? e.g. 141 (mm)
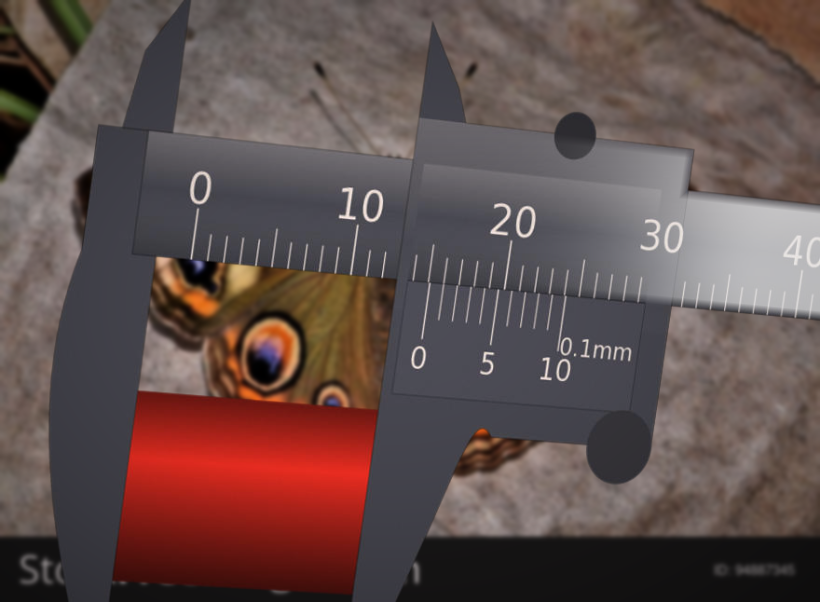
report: 15.1 (mm)
